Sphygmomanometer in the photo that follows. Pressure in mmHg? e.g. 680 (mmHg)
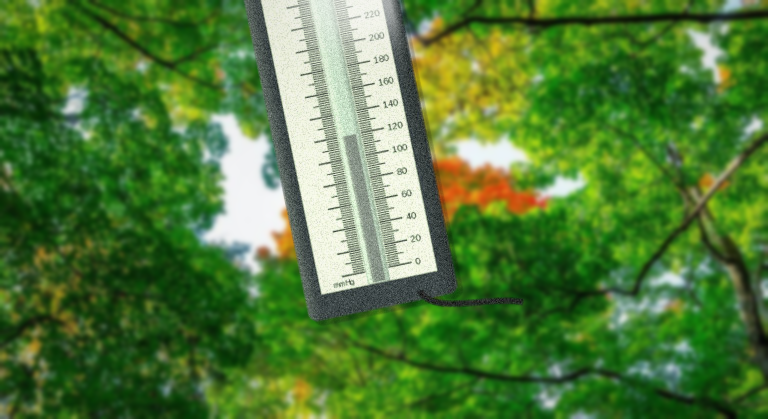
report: 120 (mmHg)
